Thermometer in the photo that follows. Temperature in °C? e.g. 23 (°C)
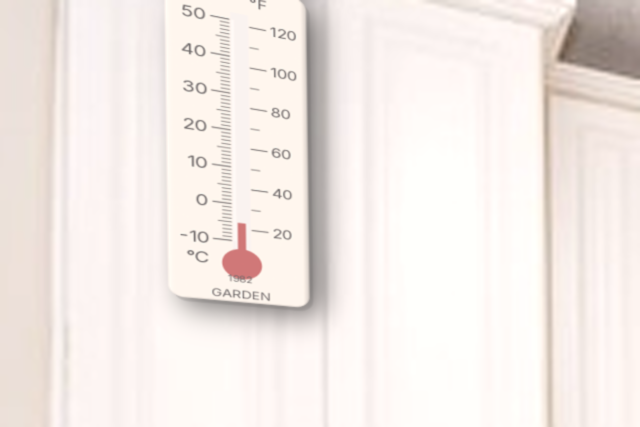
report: -5 (°C)
